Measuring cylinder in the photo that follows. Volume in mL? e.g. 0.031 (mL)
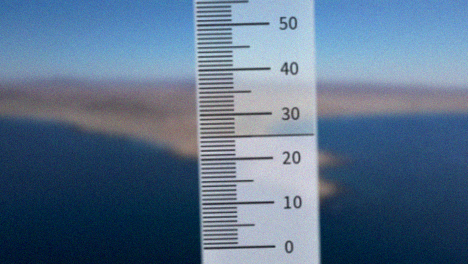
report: 25 (mL)
